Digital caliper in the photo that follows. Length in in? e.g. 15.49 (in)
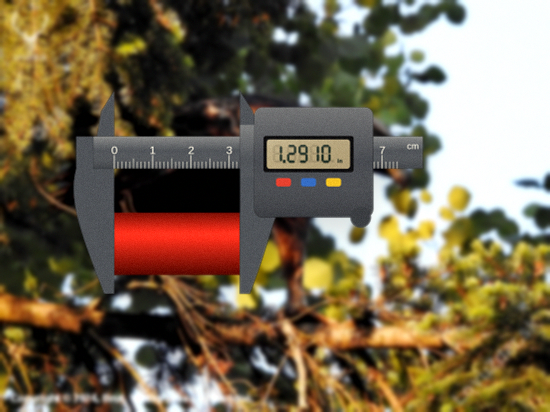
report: 1.2910 (in)
